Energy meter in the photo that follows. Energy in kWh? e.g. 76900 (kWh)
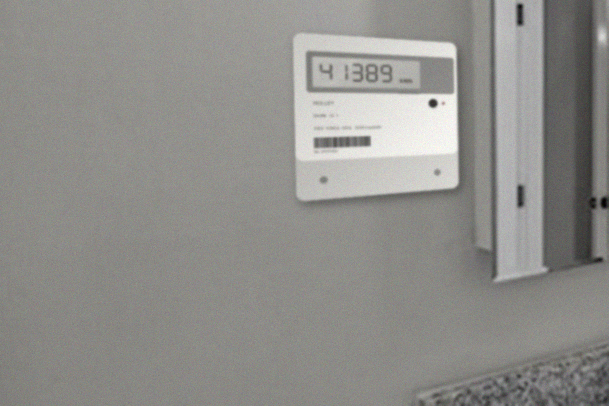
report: 41389 (kWh)
